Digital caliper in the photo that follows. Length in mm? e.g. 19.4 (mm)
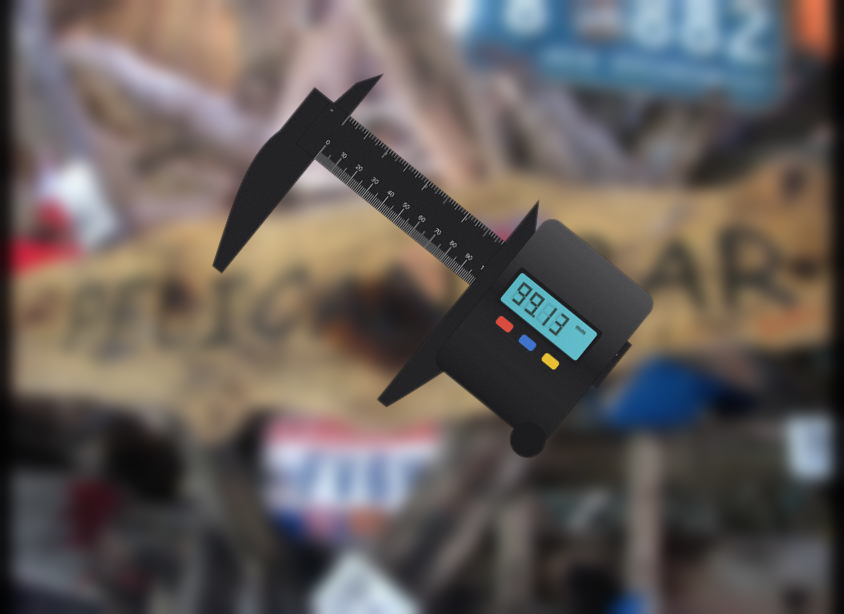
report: 99.13 (mm)
